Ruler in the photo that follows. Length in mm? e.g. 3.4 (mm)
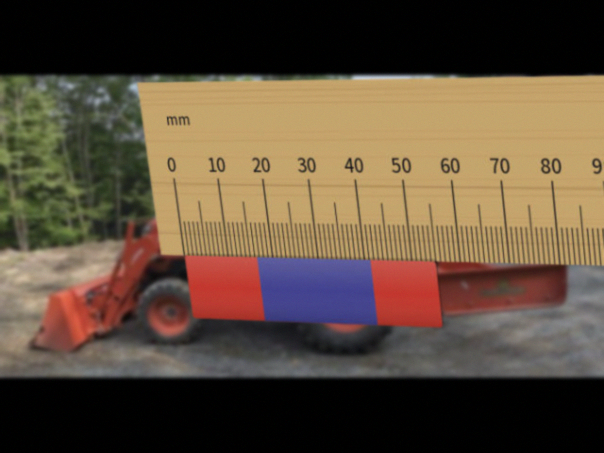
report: 55 (mm)
